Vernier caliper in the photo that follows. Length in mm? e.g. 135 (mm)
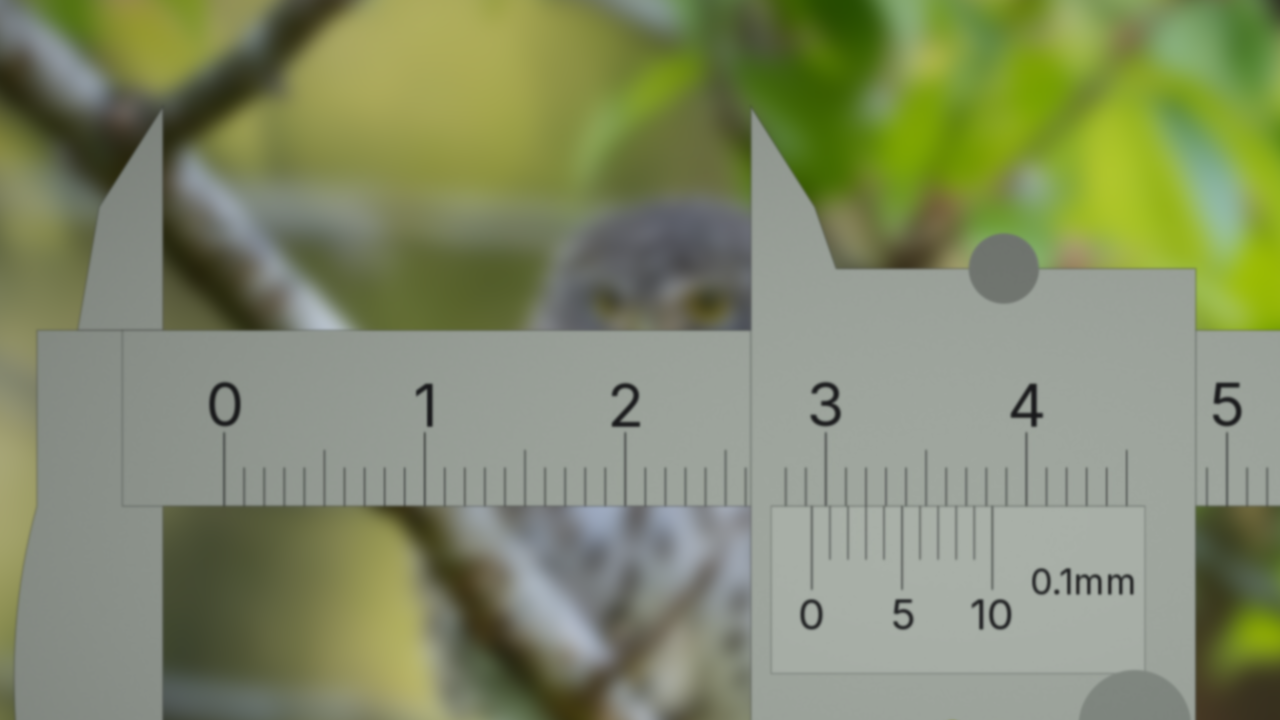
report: 29.3 (mm)
